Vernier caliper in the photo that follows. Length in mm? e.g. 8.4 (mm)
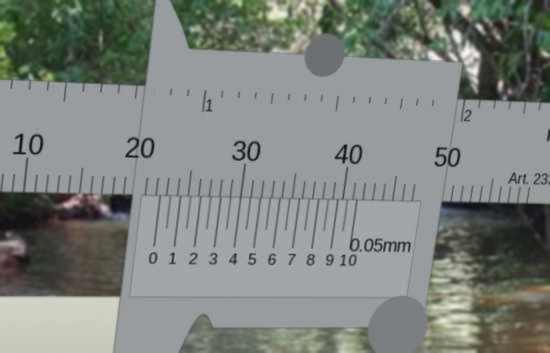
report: 22.4 (mm)
